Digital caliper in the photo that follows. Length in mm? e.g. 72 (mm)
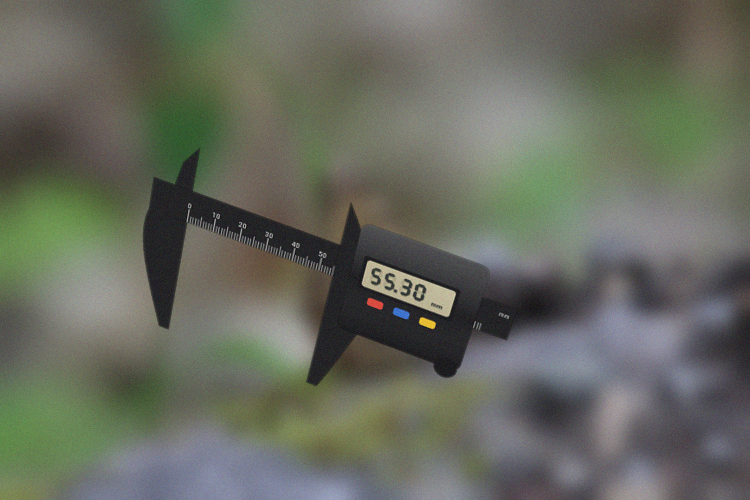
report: 55.30 (mm)
